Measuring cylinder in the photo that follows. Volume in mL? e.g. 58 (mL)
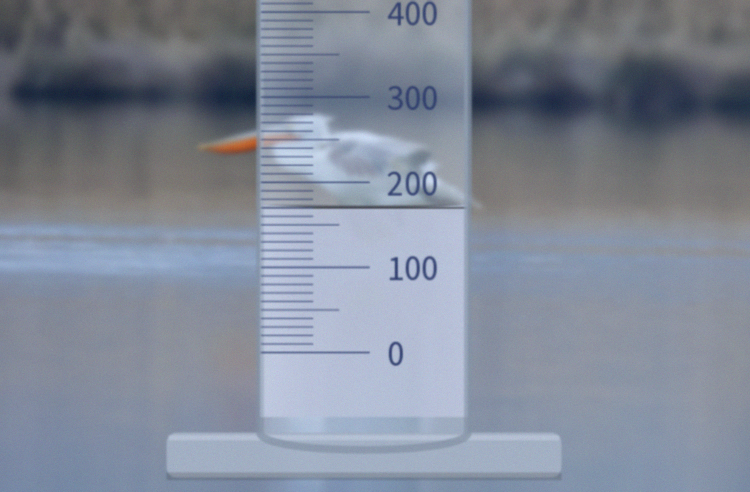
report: 170 (mL)
